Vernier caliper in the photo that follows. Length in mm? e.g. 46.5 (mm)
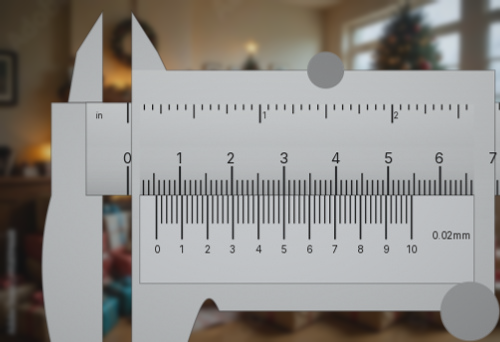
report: 5.5 (mm)
